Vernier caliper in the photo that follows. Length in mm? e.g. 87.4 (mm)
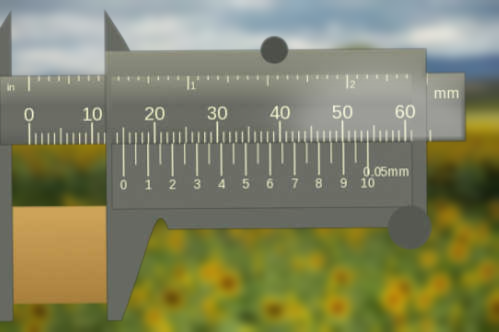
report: 15.0 (mm)
